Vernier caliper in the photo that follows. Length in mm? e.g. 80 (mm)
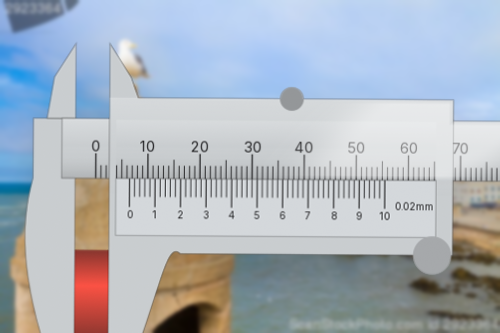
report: 6.5 (mm)
